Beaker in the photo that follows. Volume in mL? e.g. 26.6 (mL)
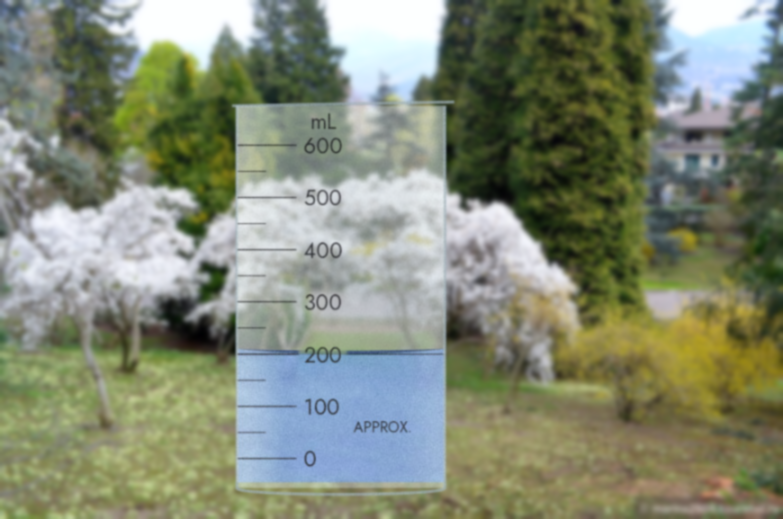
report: 200 (mL)
